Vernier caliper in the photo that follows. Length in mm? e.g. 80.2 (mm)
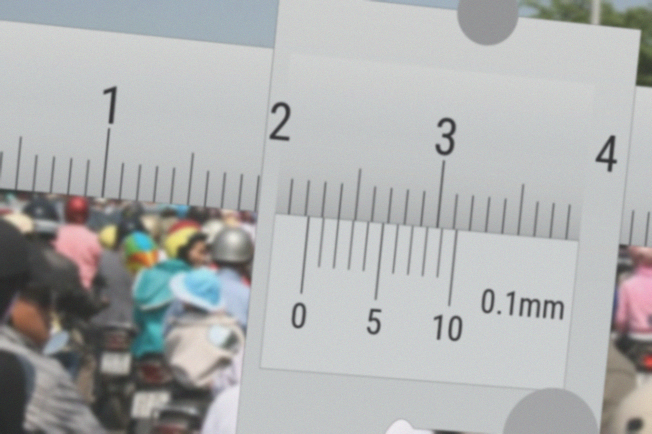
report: 22.2 (mm)
